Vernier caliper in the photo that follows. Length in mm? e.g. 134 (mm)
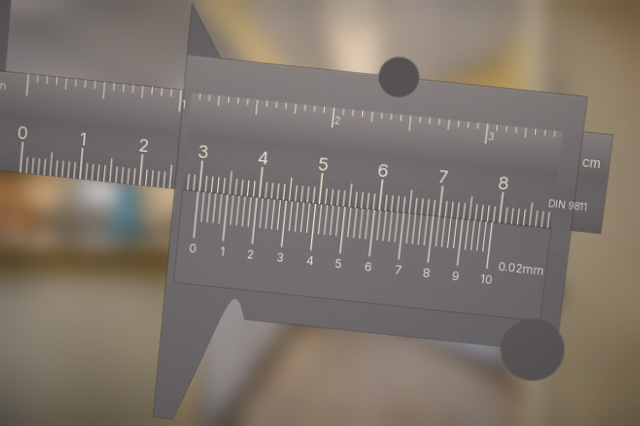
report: 29.8 (mm)
